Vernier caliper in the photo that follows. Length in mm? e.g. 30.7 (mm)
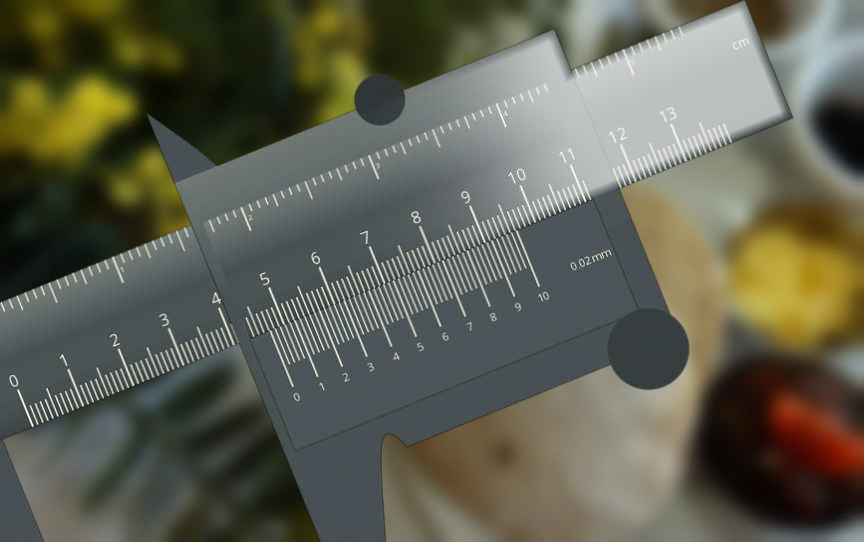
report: 47.2 (mm)
